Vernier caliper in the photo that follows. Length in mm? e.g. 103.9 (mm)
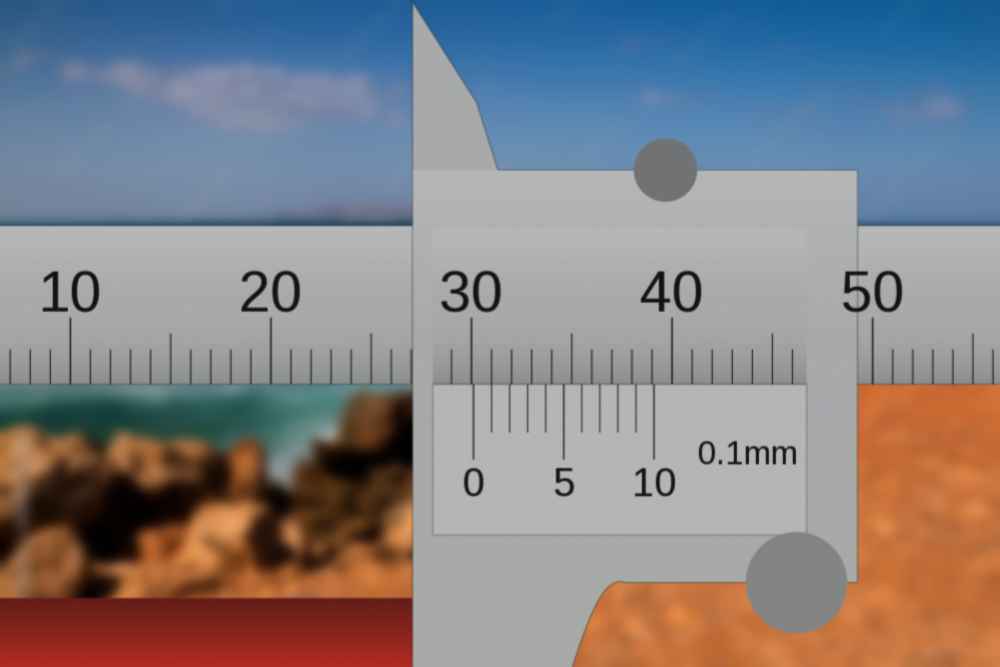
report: 30.1 (mm)
